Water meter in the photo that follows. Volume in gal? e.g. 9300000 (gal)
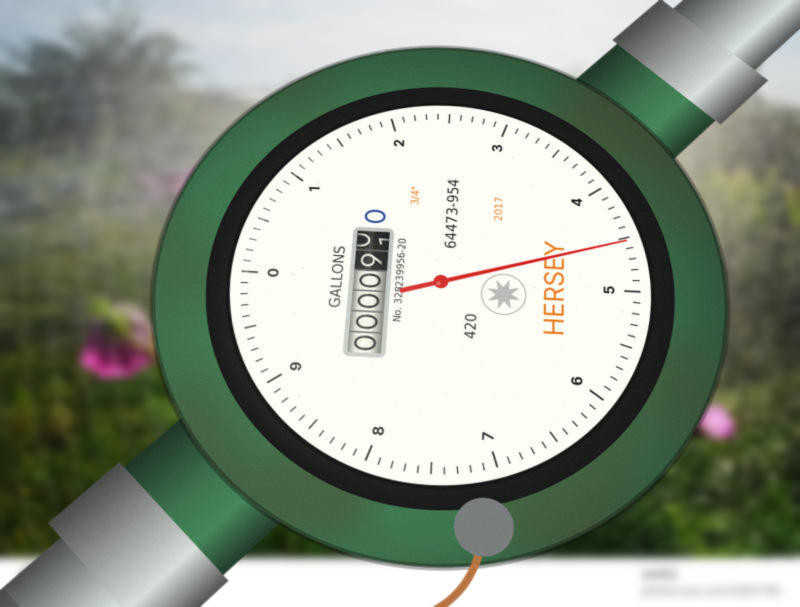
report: 904.5 (gal)
